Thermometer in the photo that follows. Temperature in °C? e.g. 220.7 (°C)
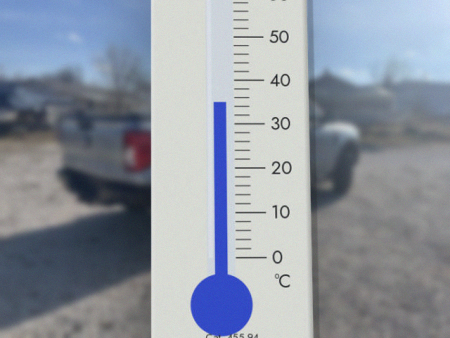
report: 35 (°C)
